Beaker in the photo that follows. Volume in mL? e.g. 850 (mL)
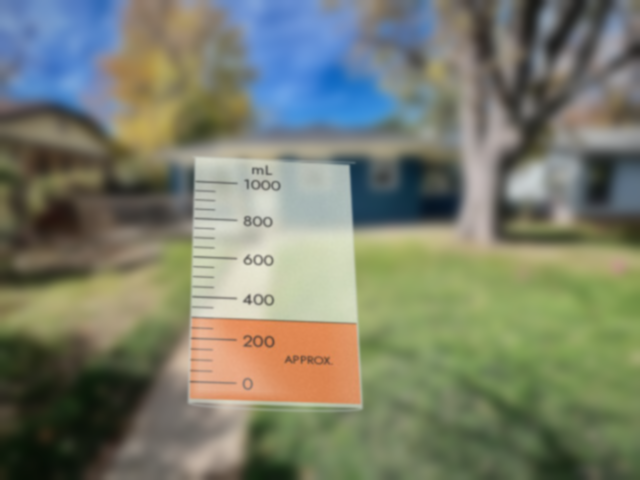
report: 300 (mL)
